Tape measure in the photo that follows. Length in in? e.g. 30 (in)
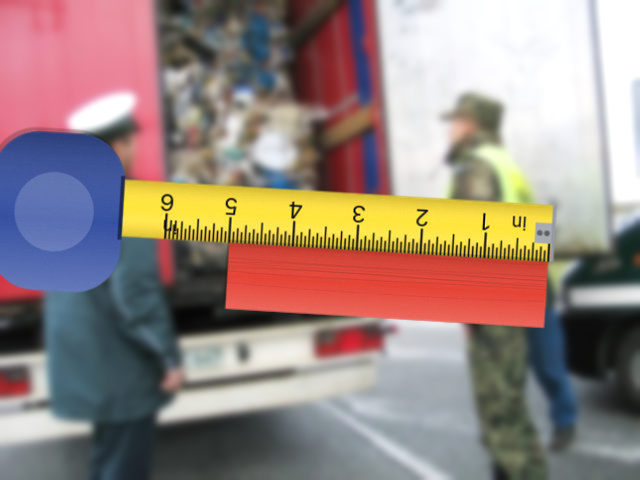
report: 5 (in)
